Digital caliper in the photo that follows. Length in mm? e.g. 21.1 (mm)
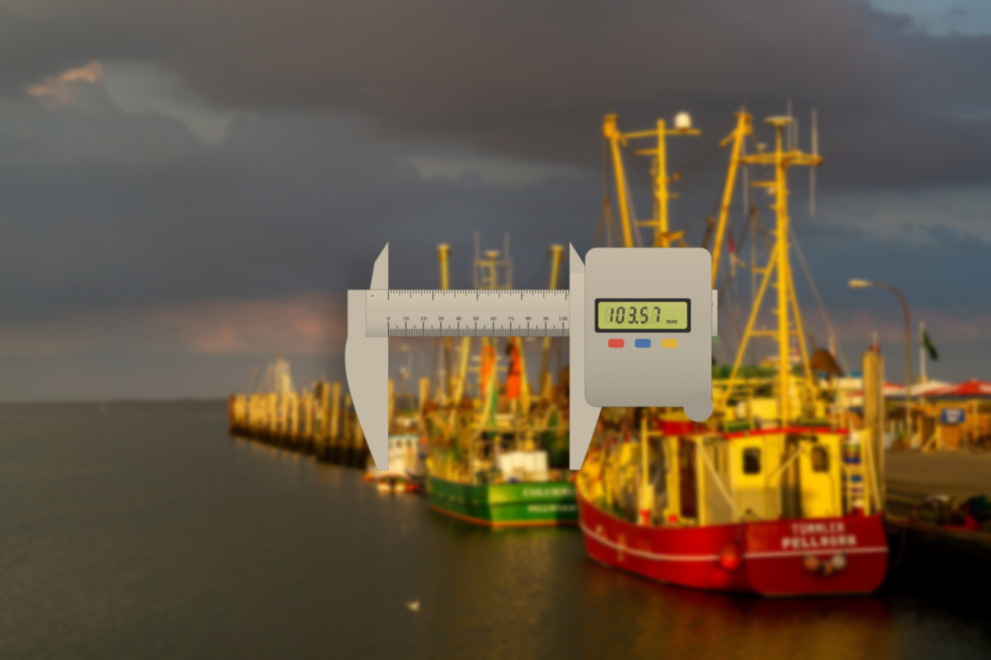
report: 103.57 (mm)
